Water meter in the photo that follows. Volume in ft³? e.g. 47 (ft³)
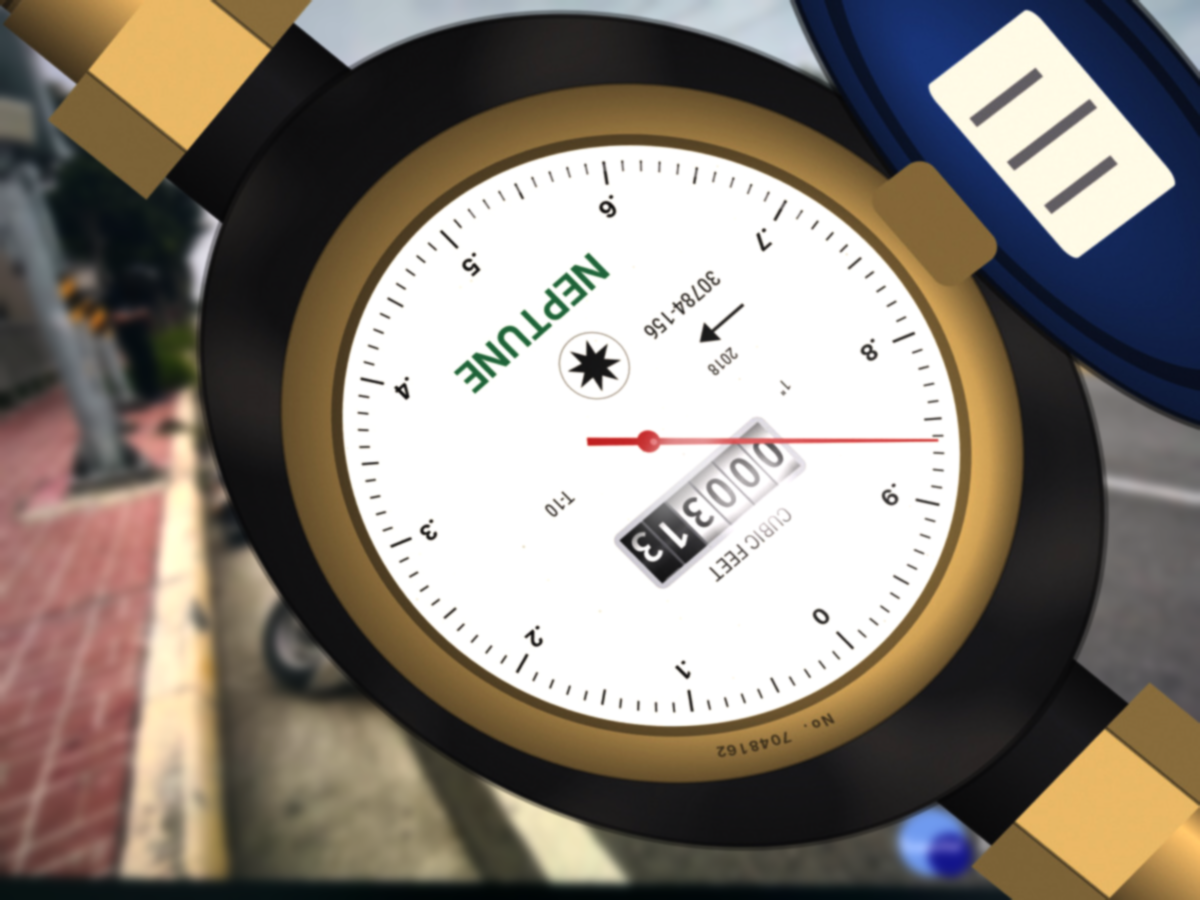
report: 312.86 (ft³)
